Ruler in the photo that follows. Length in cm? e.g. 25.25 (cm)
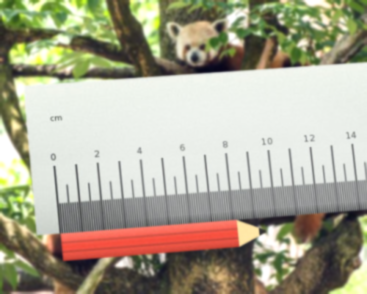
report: 9.5 (cm)
